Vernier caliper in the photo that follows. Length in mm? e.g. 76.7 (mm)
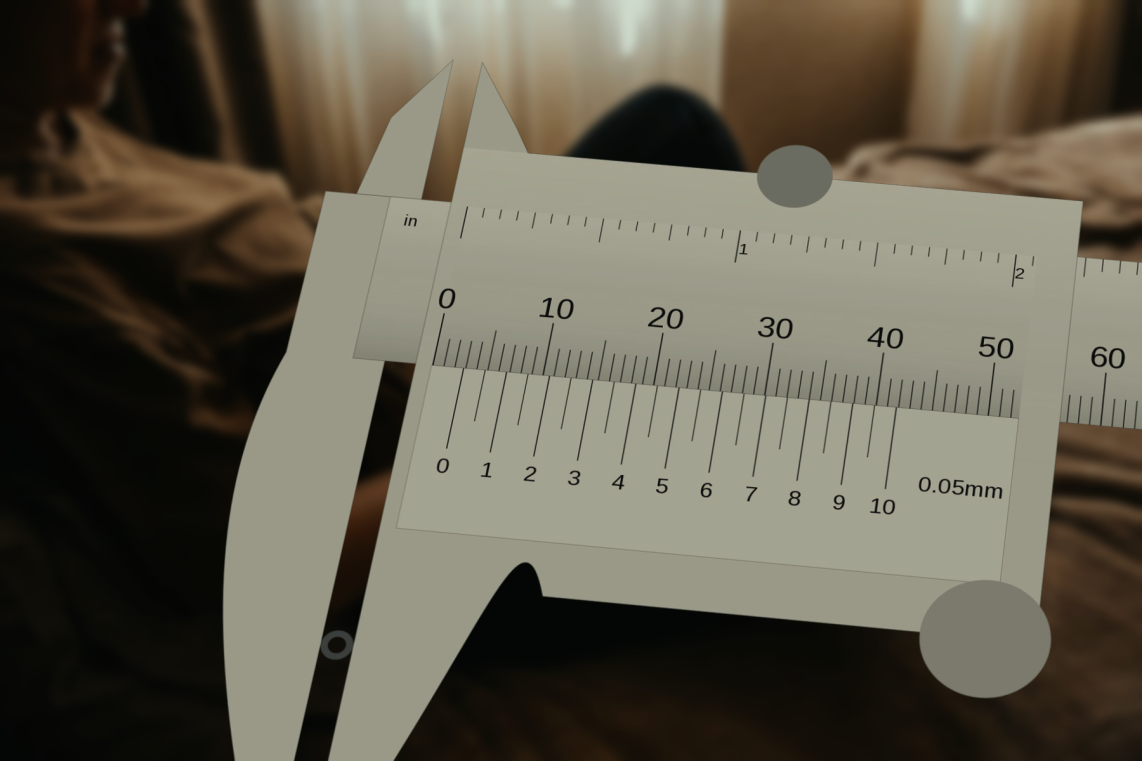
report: 2.8 (mm)
